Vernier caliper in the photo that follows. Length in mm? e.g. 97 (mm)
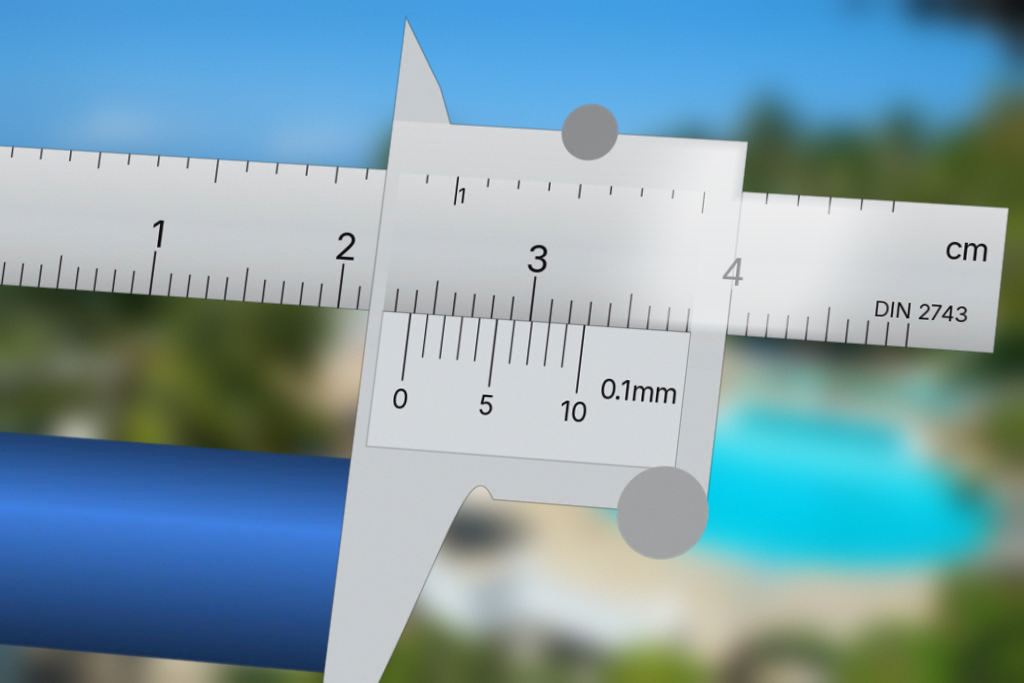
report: 23.8 (mm)
